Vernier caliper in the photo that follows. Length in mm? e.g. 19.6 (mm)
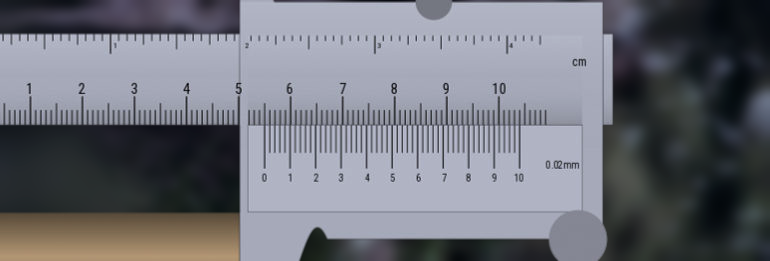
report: 55.0 (mm)
